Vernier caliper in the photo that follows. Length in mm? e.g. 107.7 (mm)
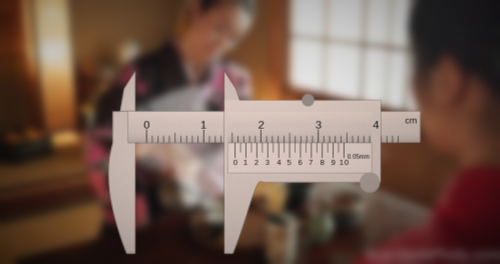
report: 15.5 (mm)
